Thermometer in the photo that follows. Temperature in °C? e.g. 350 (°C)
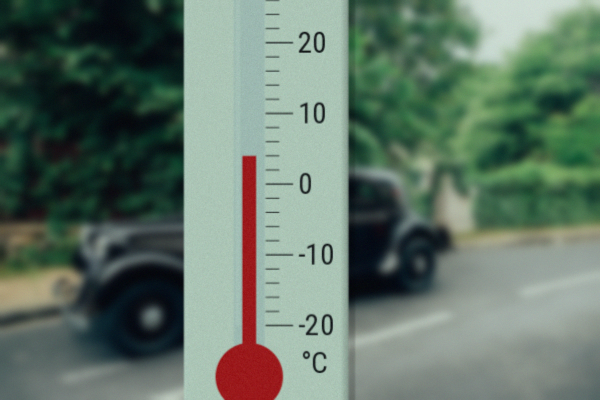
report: 4 (°C)
